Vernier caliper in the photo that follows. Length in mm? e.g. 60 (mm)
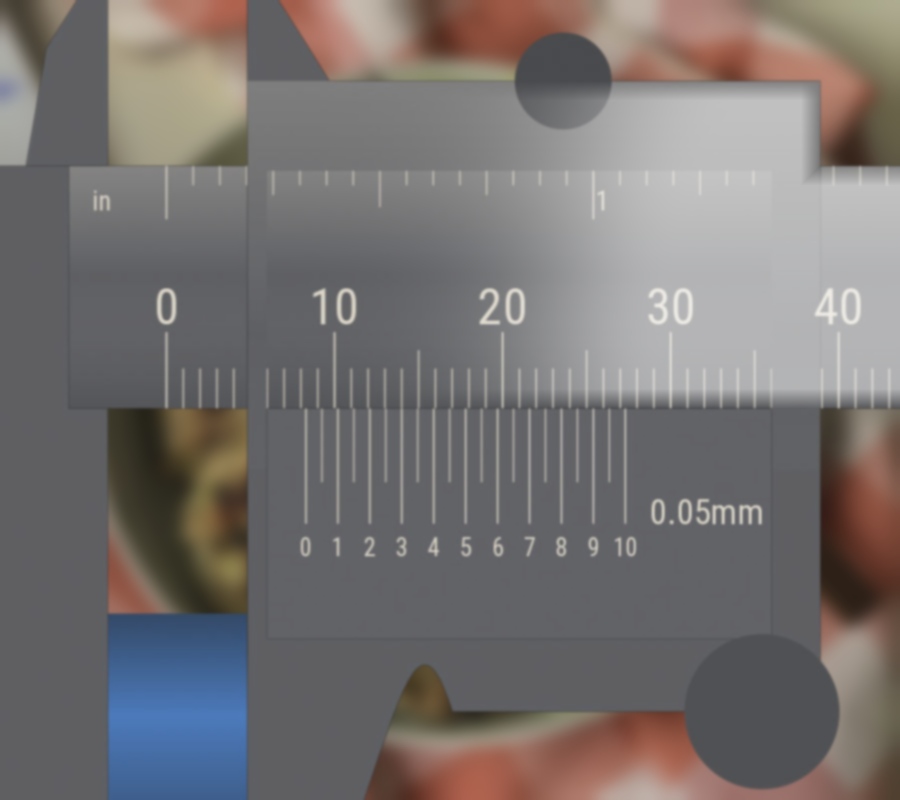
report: 8.3 (mm)
